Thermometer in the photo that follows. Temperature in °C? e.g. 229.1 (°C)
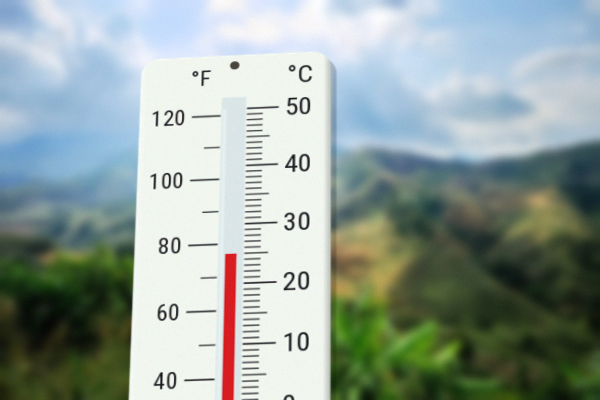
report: 25 (°C)
